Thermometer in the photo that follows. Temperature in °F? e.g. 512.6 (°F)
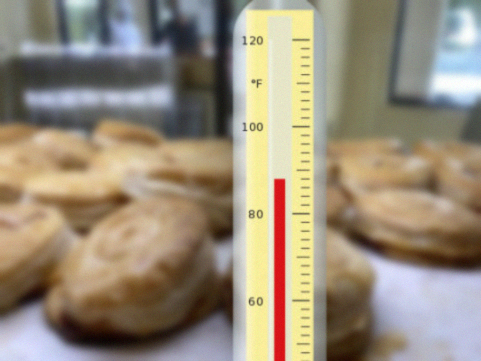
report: 88 (°F)
